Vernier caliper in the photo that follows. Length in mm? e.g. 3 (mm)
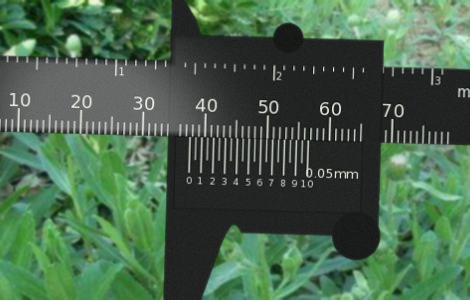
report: 37.6 (mm)
